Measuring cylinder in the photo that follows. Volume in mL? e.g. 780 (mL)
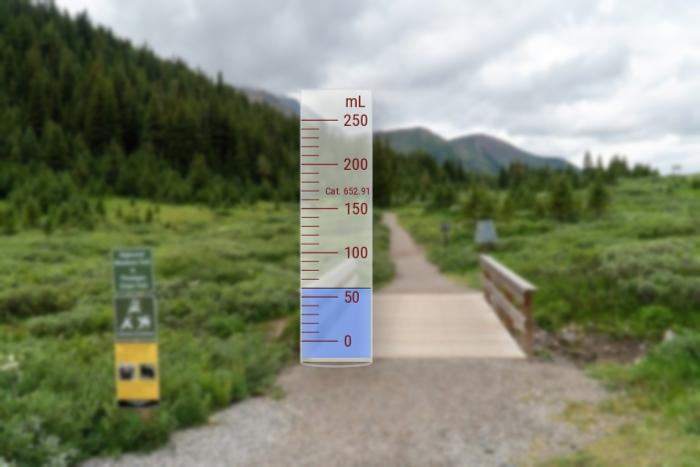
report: 60 (mL)
